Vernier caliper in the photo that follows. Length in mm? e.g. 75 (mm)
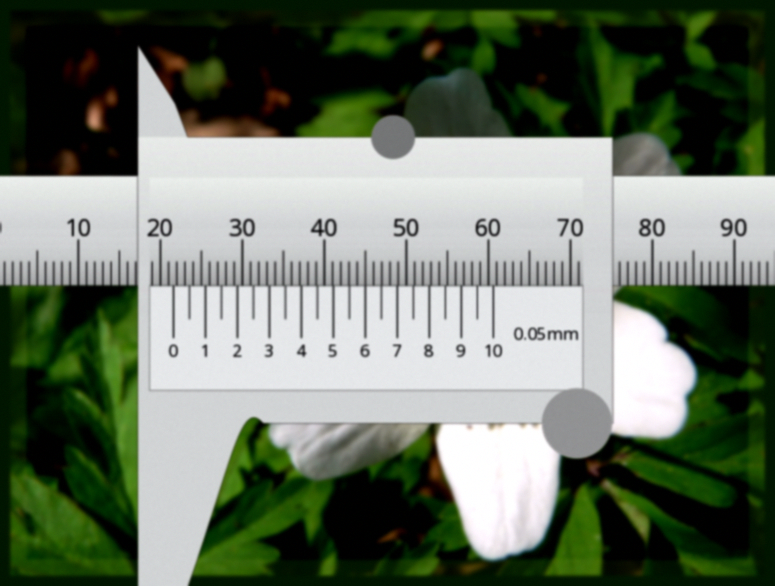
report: 21.6 (mm)
